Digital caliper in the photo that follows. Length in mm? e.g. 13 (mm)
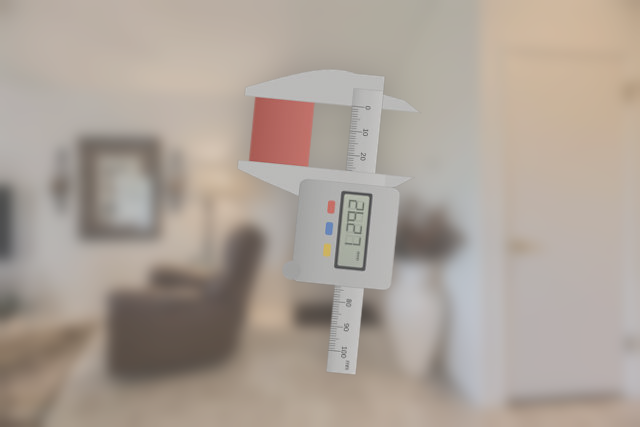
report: 26.27 (mm)
